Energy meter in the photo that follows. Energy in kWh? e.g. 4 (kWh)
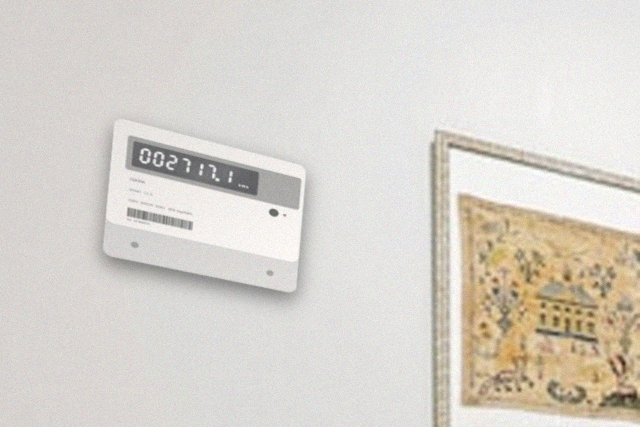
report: 2717.1 (kWh)
